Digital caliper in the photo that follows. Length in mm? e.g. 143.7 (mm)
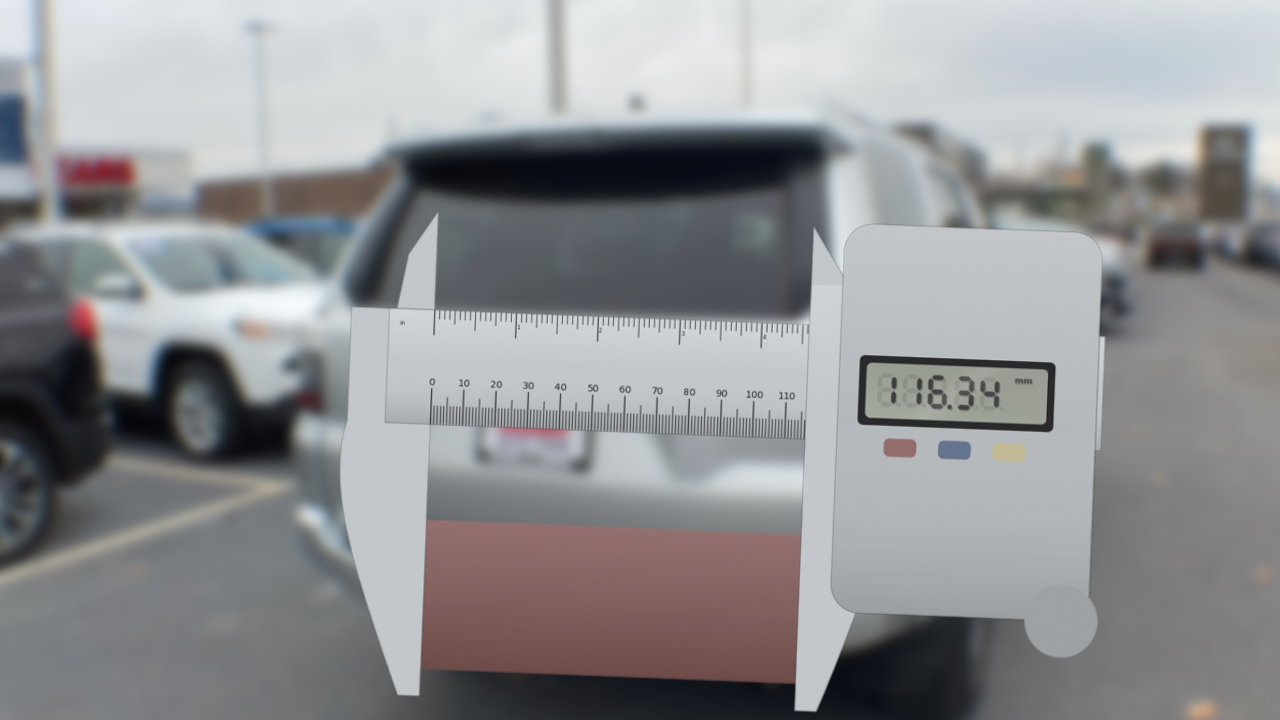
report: 116.34 (mm)
